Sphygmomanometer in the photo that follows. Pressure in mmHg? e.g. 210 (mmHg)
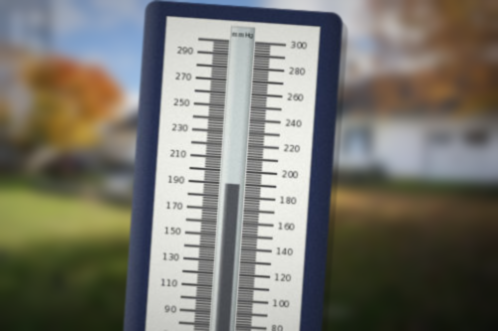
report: 190 (mmHg)
